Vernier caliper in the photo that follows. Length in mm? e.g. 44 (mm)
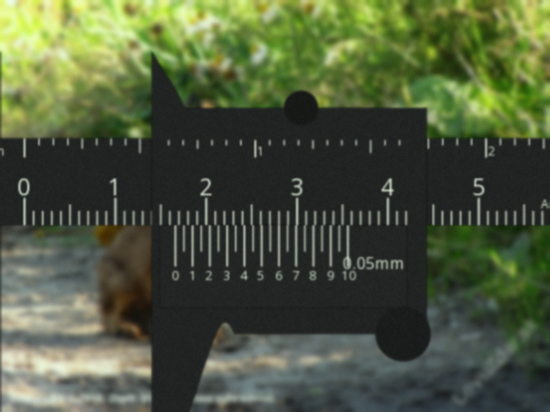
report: 16.6 (mm)
